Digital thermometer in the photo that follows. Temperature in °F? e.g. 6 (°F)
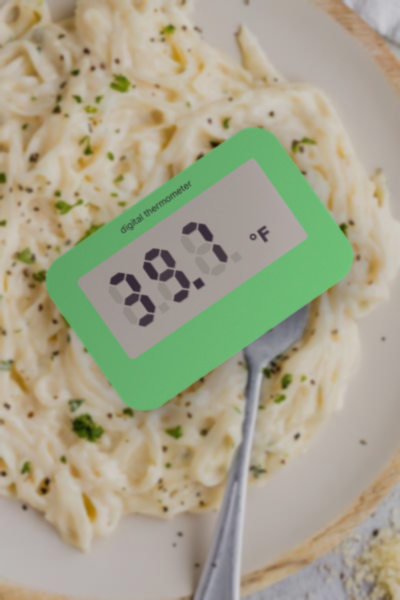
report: 39.7 (°F)
